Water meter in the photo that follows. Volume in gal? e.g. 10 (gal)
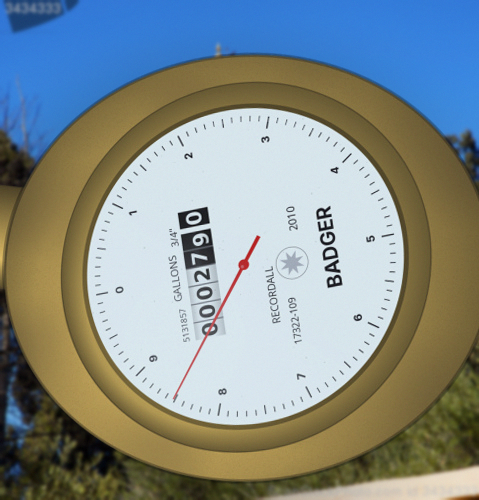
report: 2788.5 (gal)
